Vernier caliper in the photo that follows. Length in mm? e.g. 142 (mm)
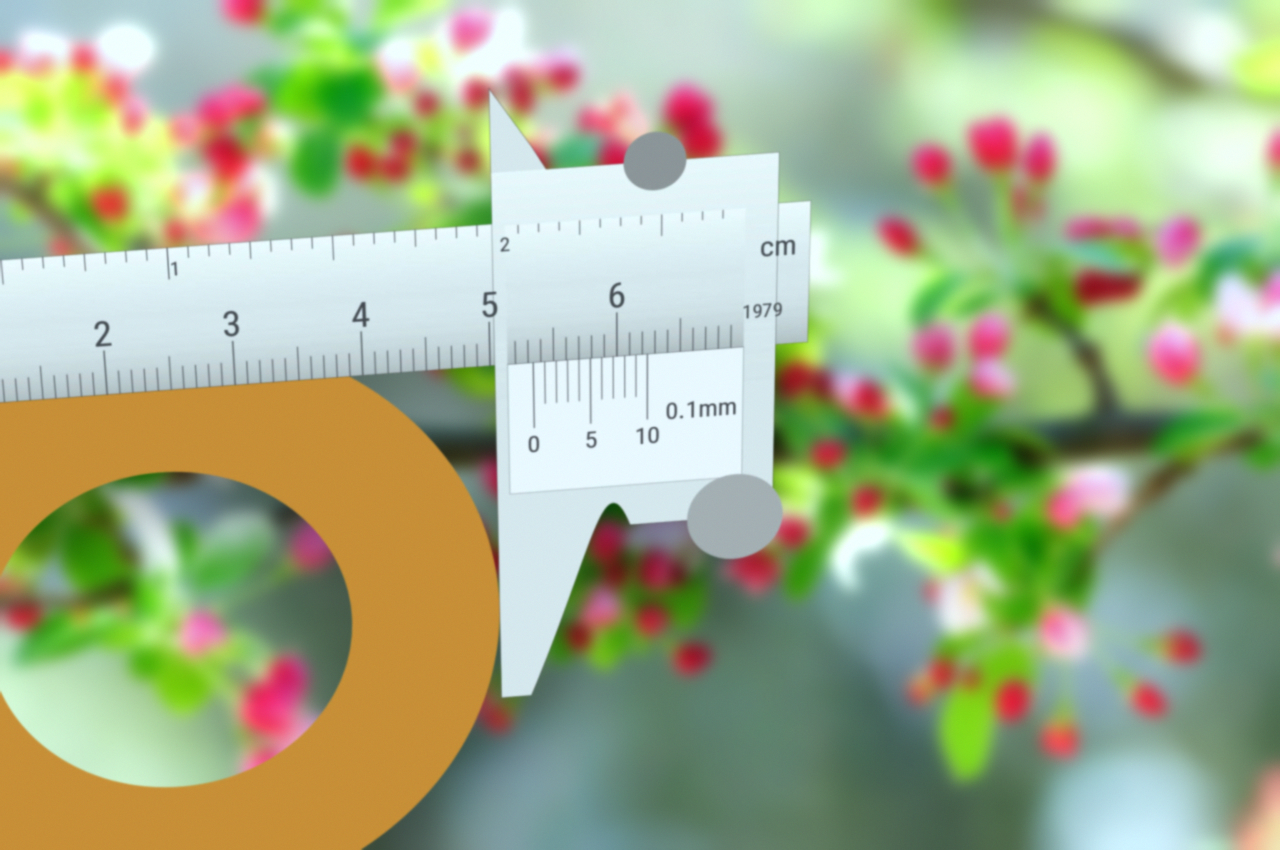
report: 53.4 (mm)
